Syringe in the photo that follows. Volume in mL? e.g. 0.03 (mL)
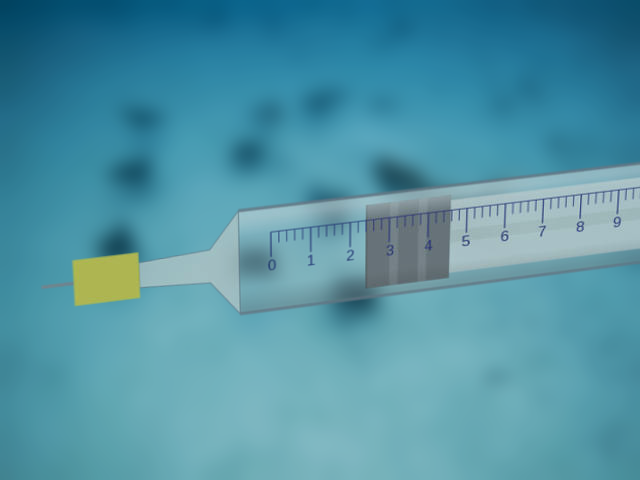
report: 2.4 (mL)
